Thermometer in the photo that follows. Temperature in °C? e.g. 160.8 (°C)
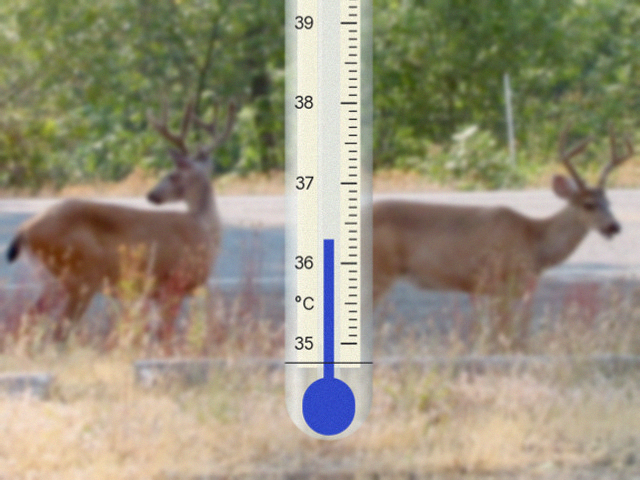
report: 36.3 (°C)
